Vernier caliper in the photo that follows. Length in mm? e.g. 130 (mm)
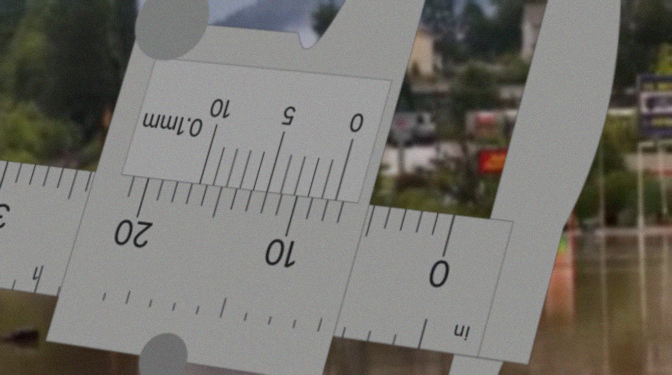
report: 7.5 (mm)
